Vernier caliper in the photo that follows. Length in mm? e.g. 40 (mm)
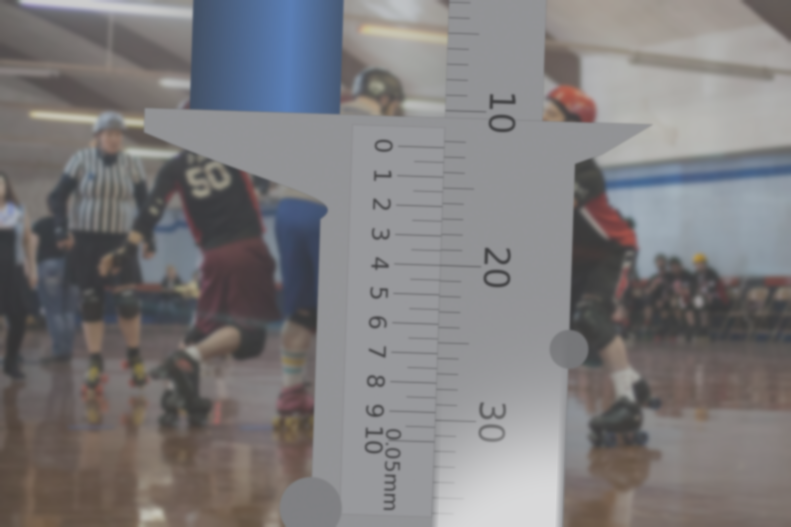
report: 12.4 (mm)
